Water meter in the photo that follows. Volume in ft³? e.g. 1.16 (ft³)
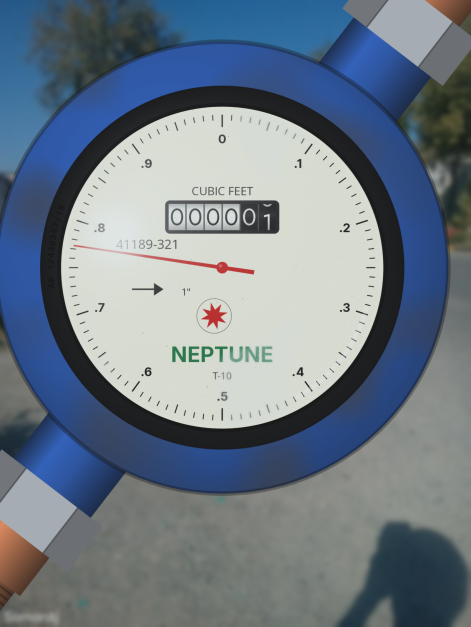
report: 0.77 (ft³)
